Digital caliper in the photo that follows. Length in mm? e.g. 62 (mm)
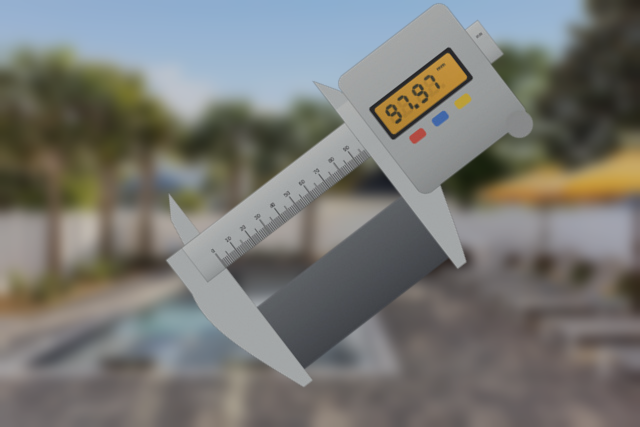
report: 97.97 (mm)
